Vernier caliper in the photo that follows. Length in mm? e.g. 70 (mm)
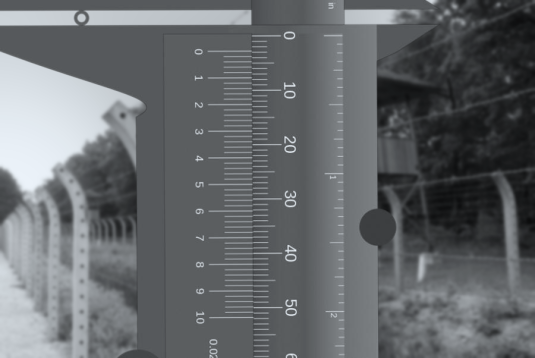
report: 2.8 (mm)
